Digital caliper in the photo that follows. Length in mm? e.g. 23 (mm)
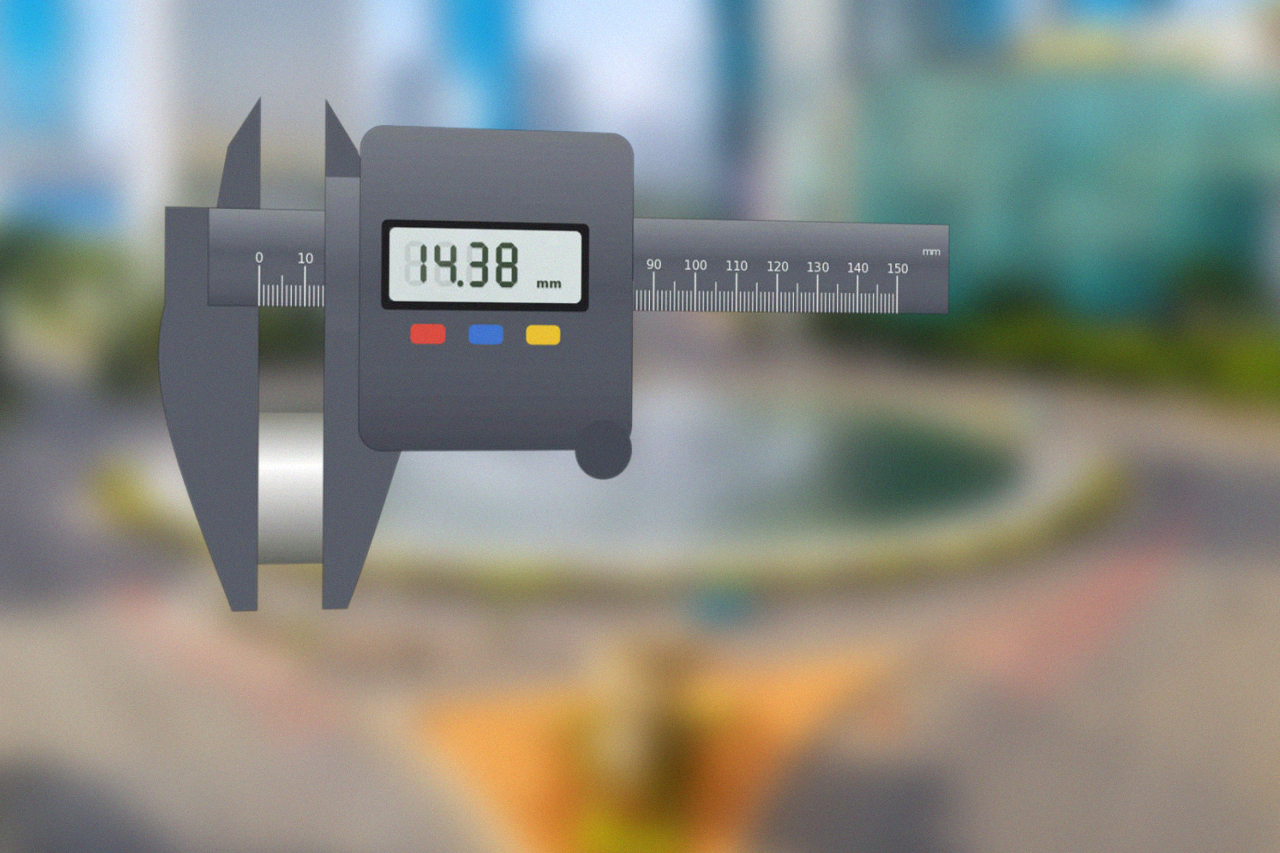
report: 14.38 (mm)
